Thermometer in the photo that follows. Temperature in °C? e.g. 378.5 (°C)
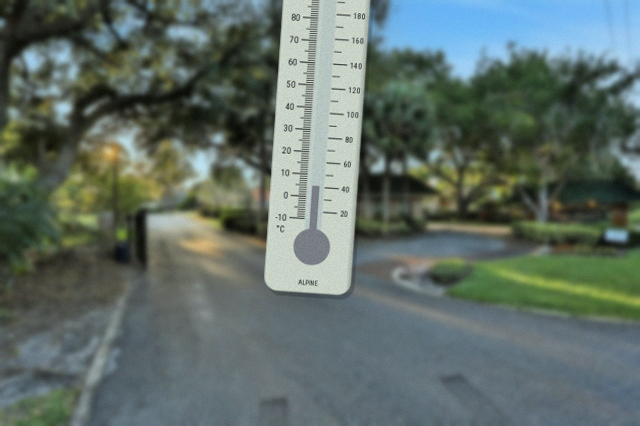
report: 5 (°C)
